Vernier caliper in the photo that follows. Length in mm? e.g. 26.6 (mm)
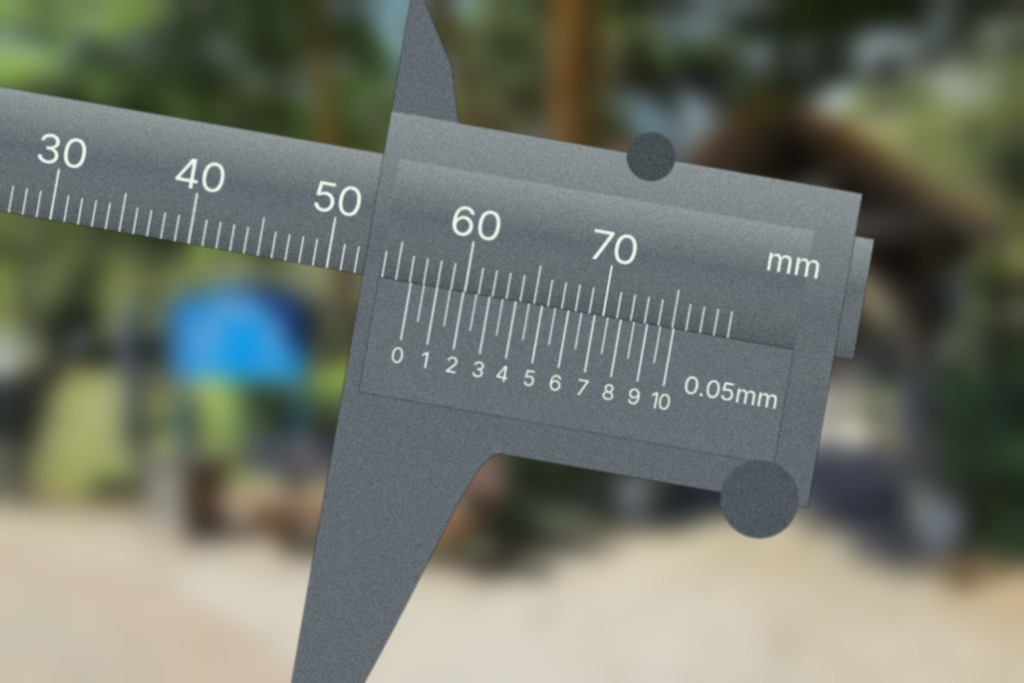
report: 56.1 (mm)
